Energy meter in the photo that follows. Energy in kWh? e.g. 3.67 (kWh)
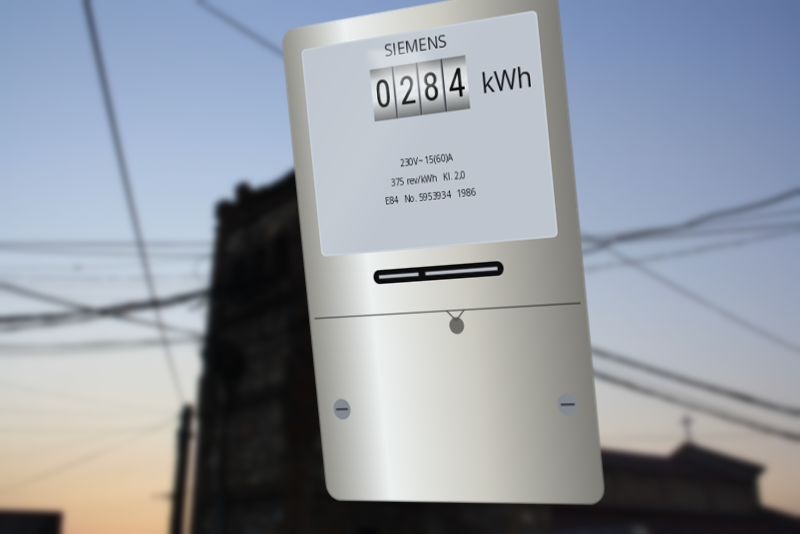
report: 284 (kWh)
